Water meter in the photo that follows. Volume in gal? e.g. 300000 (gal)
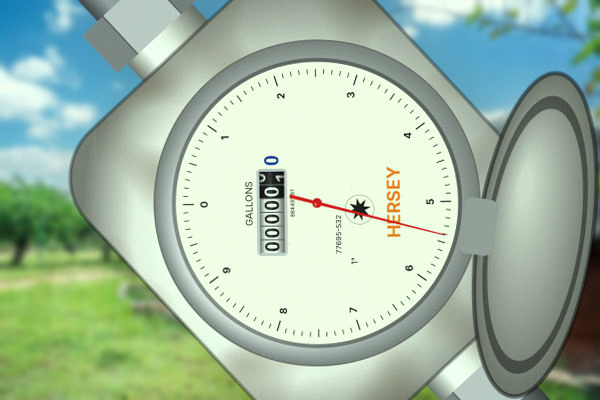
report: 5.4 (gal)
